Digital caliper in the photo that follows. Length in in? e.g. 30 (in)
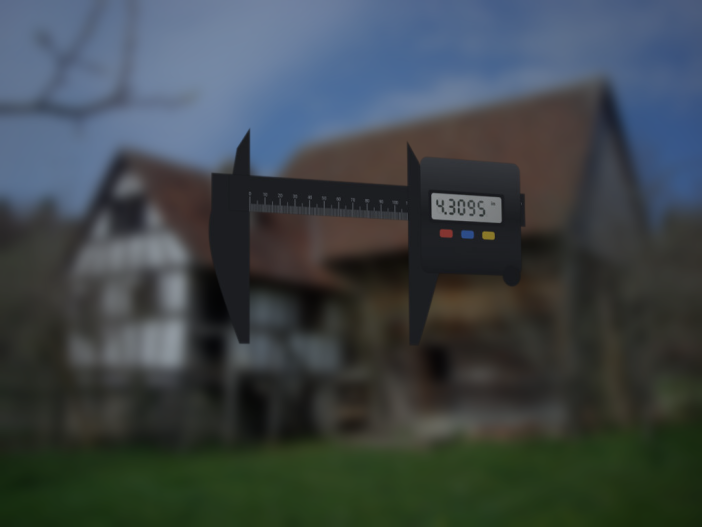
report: 4.3095 (in)
